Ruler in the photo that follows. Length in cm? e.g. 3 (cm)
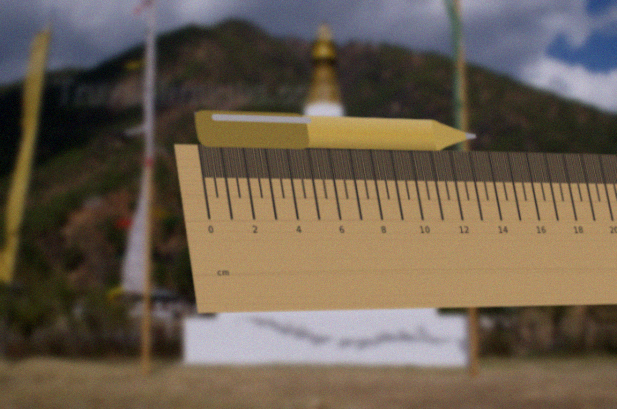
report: 13.5 (cm)
